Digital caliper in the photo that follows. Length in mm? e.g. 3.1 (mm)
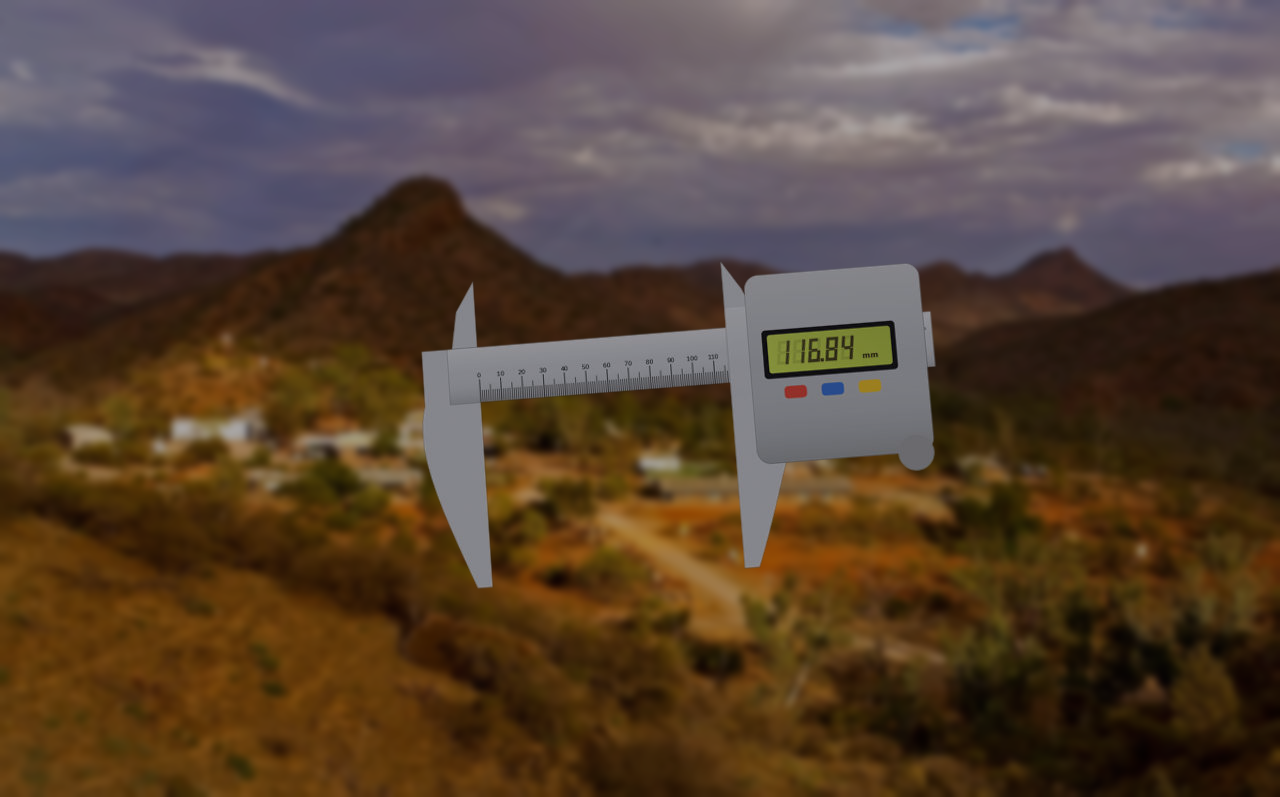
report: 116.84 (mm)
